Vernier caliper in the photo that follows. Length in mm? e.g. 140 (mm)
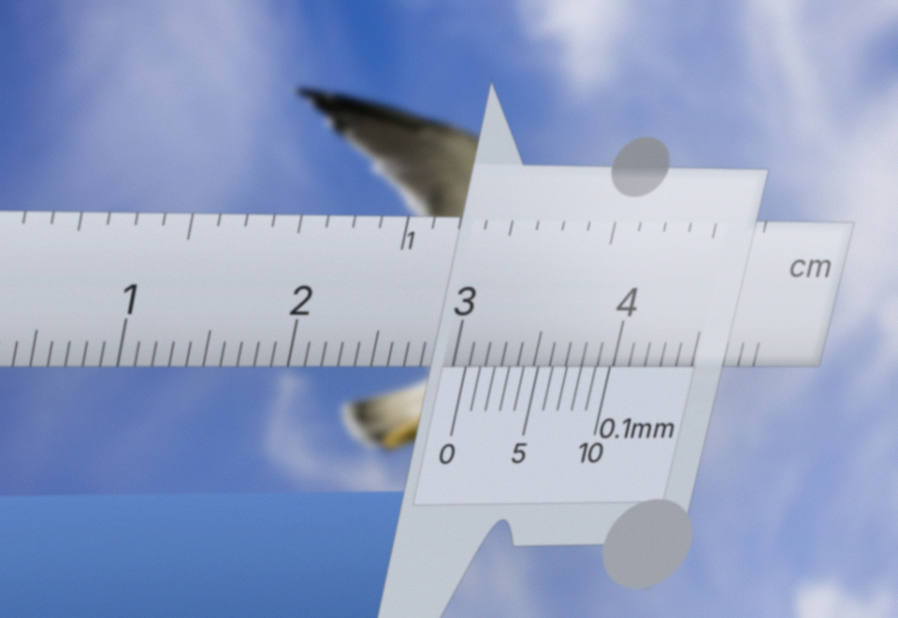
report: 30.8 (mm)
